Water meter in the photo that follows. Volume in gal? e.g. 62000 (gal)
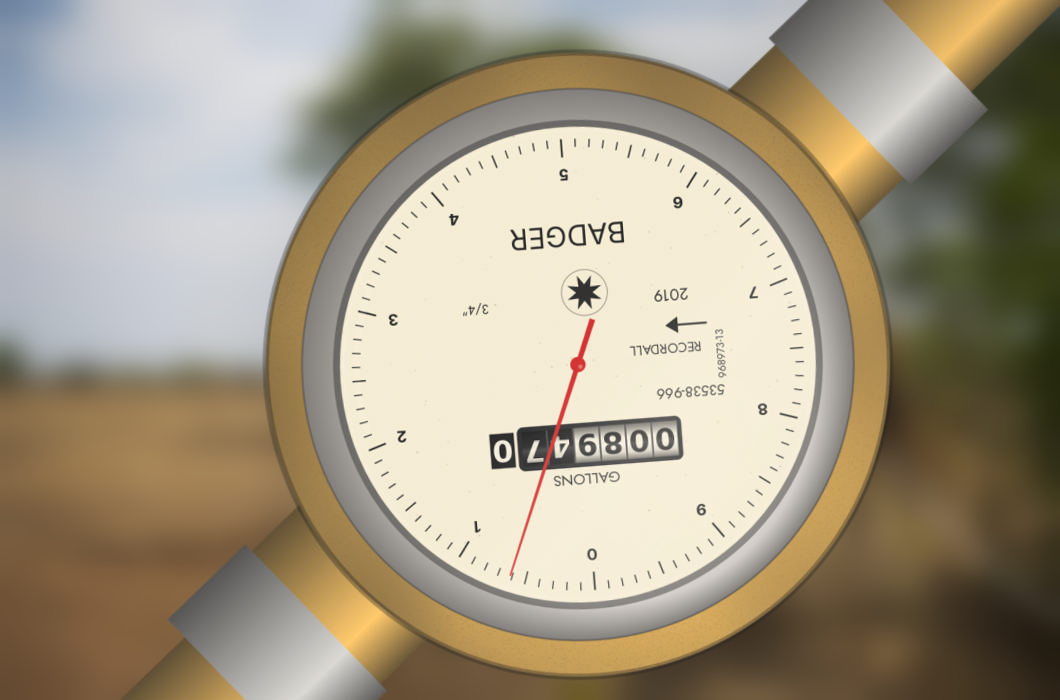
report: 89470.6 (gal)
